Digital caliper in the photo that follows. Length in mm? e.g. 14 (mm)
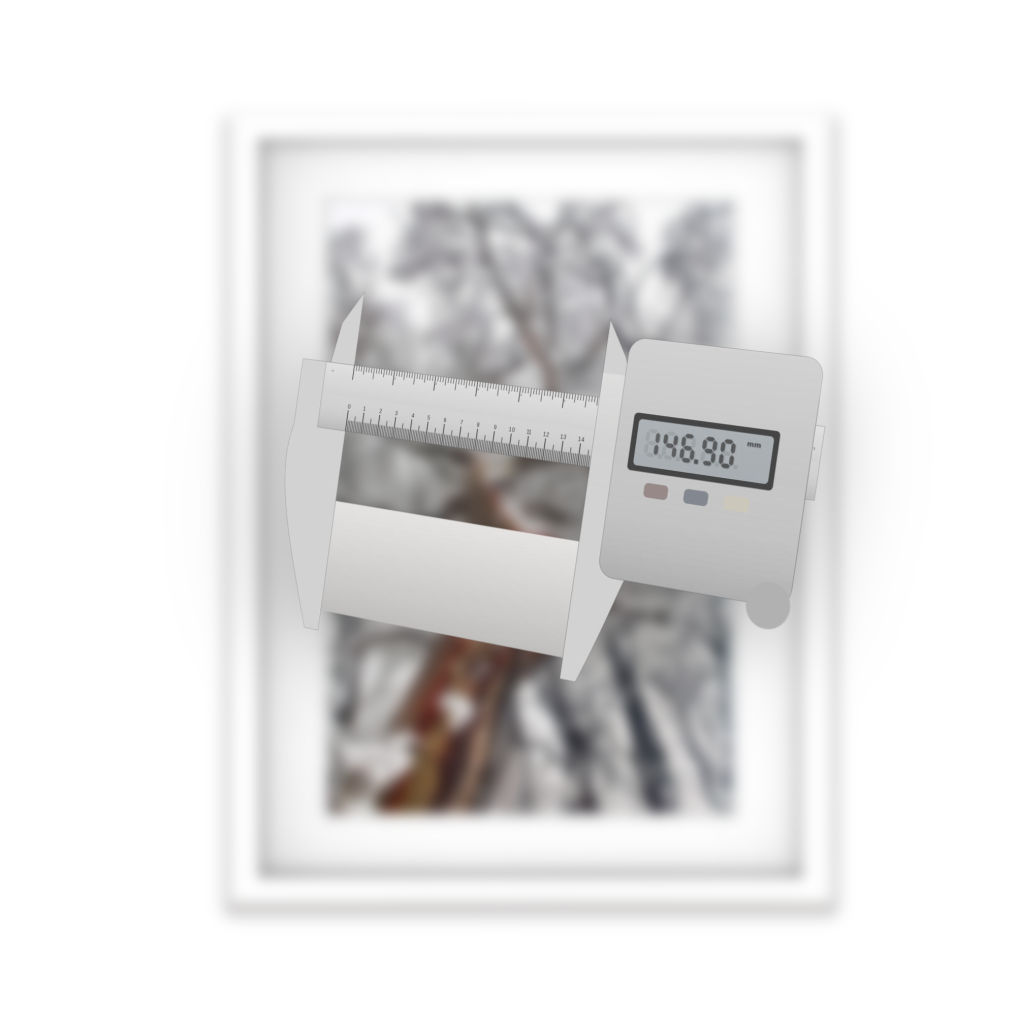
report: 146.90 (mm)
